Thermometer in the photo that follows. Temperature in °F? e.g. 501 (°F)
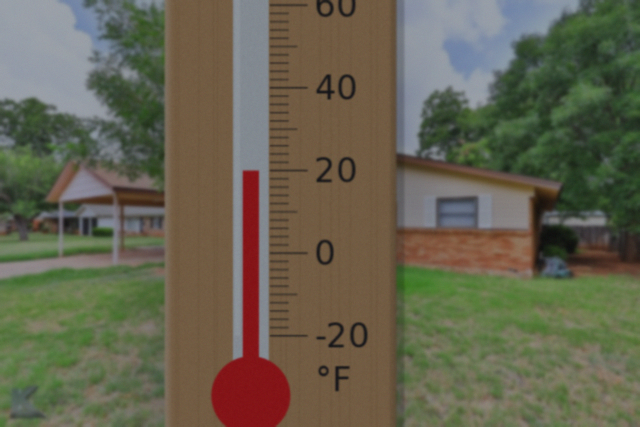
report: 20 (°F)
